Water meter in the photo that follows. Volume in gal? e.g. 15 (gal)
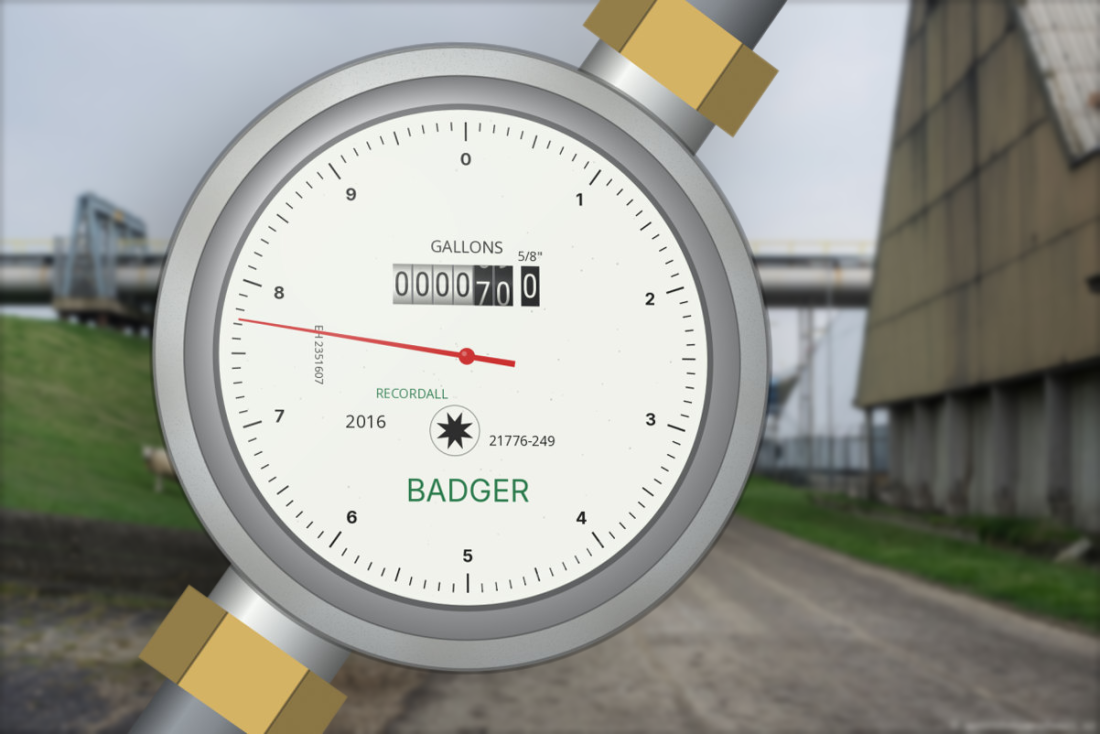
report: 697.7 (gal)
